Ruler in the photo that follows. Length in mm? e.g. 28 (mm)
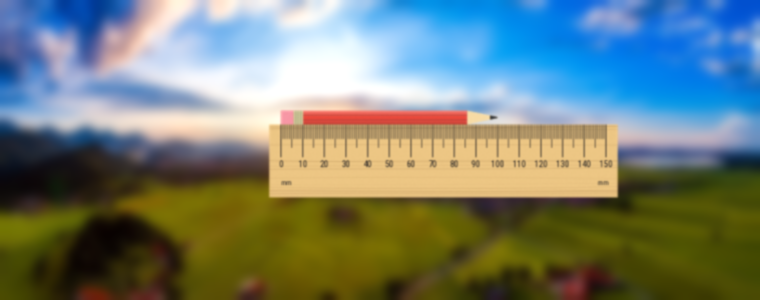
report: 100 (mm)
